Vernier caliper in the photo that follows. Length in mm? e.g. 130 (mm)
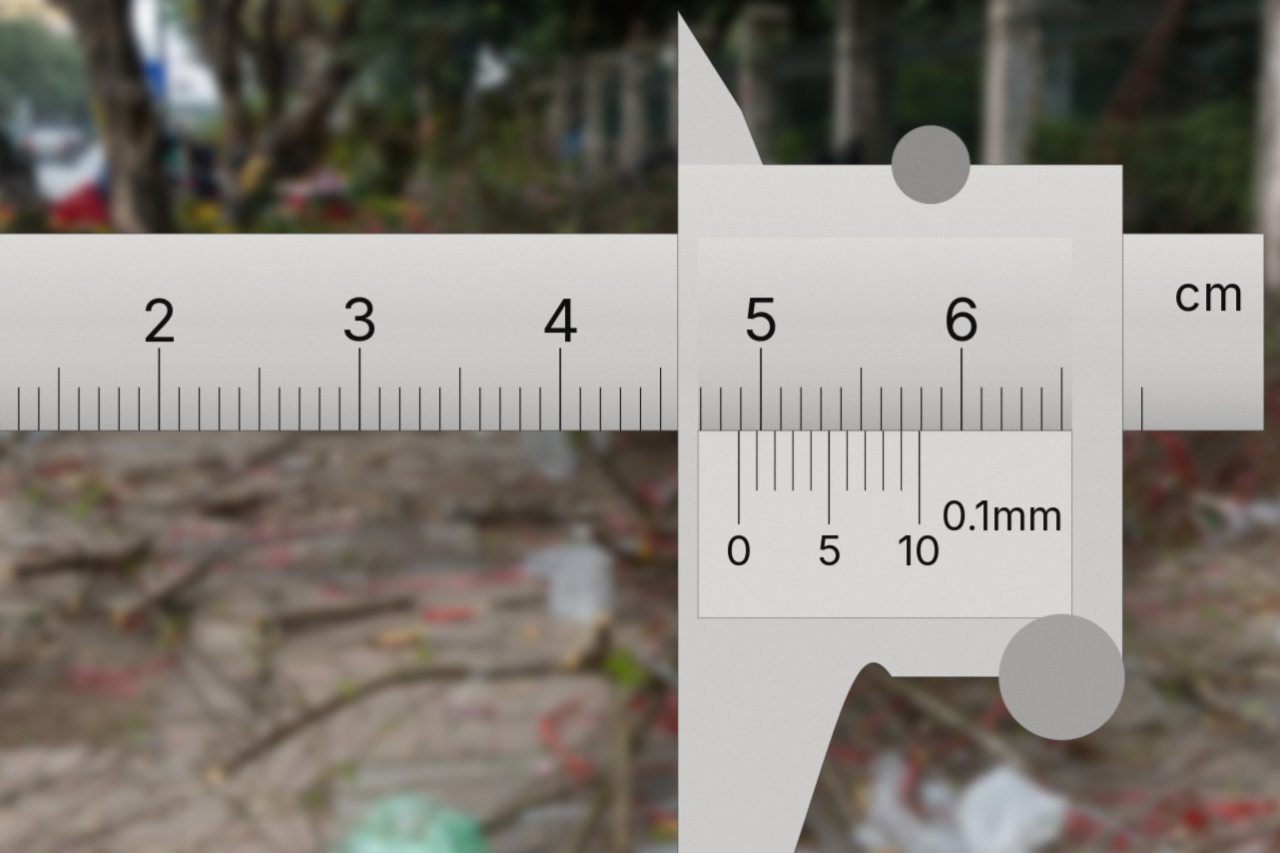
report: 48.9 (mm)
